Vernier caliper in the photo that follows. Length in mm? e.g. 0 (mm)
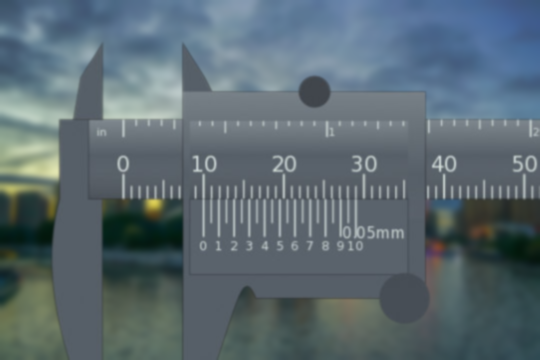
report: 10.0 (mm)
